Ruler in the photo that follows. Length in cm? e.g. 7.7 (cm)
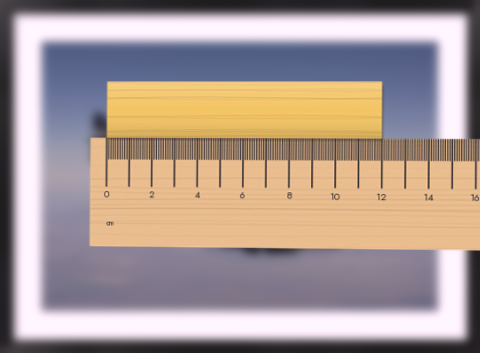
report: 12 (cm)
